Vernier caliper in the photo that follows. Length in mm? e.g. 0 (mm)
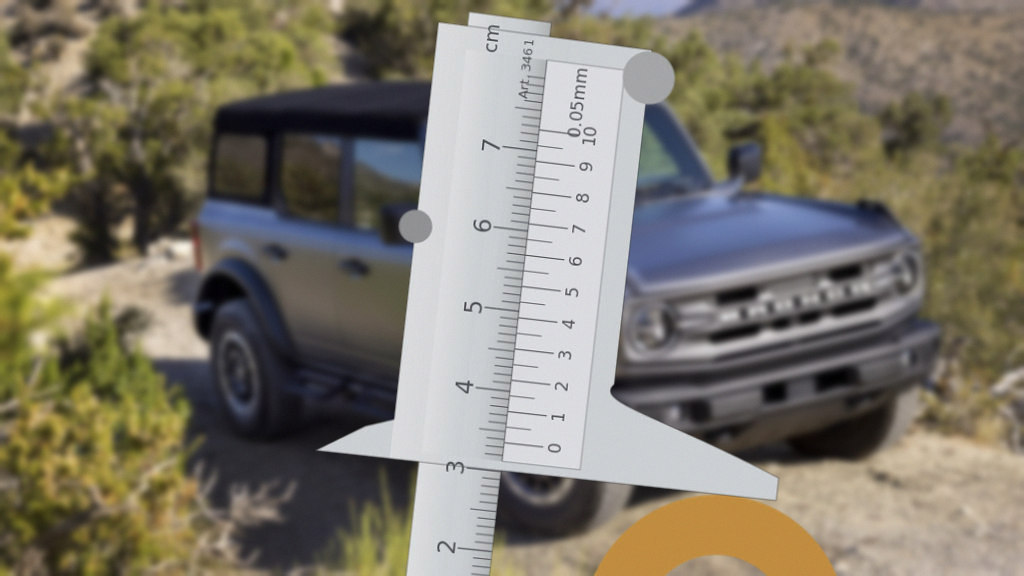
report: 33.6 (mm)
